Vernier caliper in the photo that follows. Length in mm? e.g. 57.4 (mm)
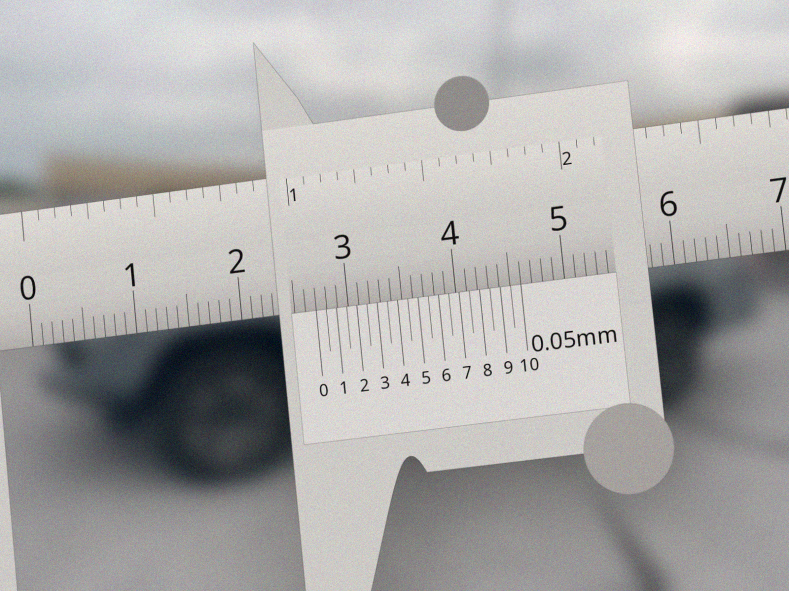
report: 27.0 (mm)
